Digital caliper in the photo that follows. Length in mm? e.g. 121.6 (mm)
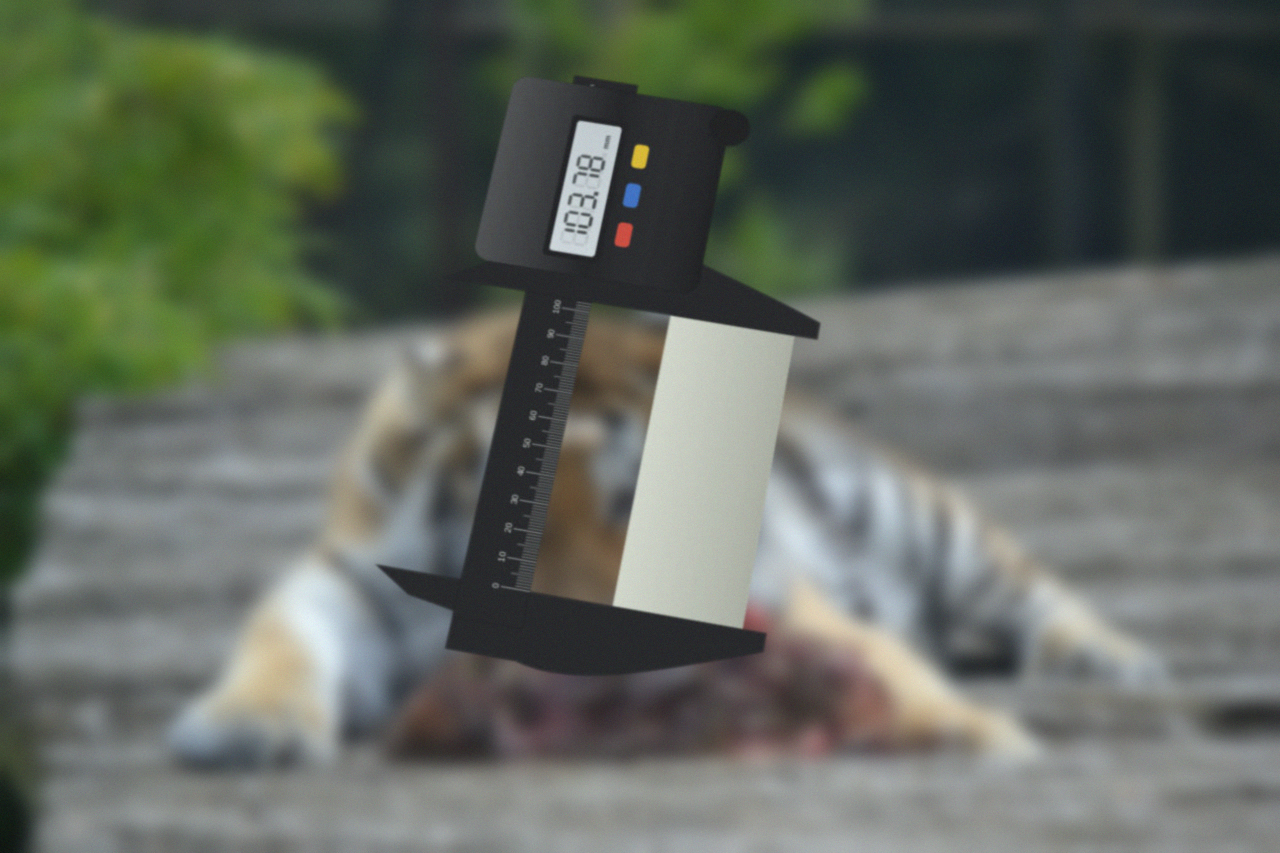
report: 103.78 (mm)
